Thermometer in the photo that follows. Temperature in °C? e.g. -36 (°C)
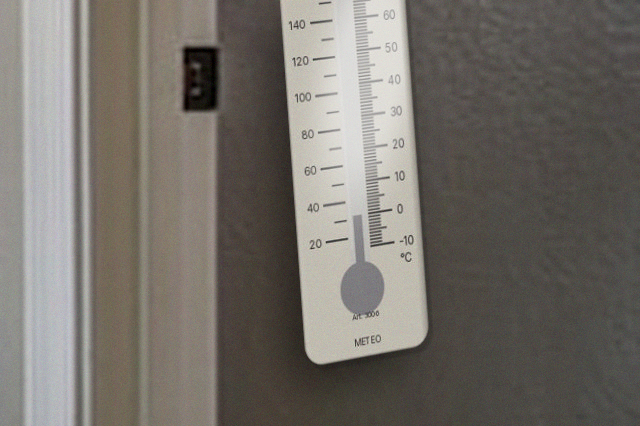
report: 0 (°C)
